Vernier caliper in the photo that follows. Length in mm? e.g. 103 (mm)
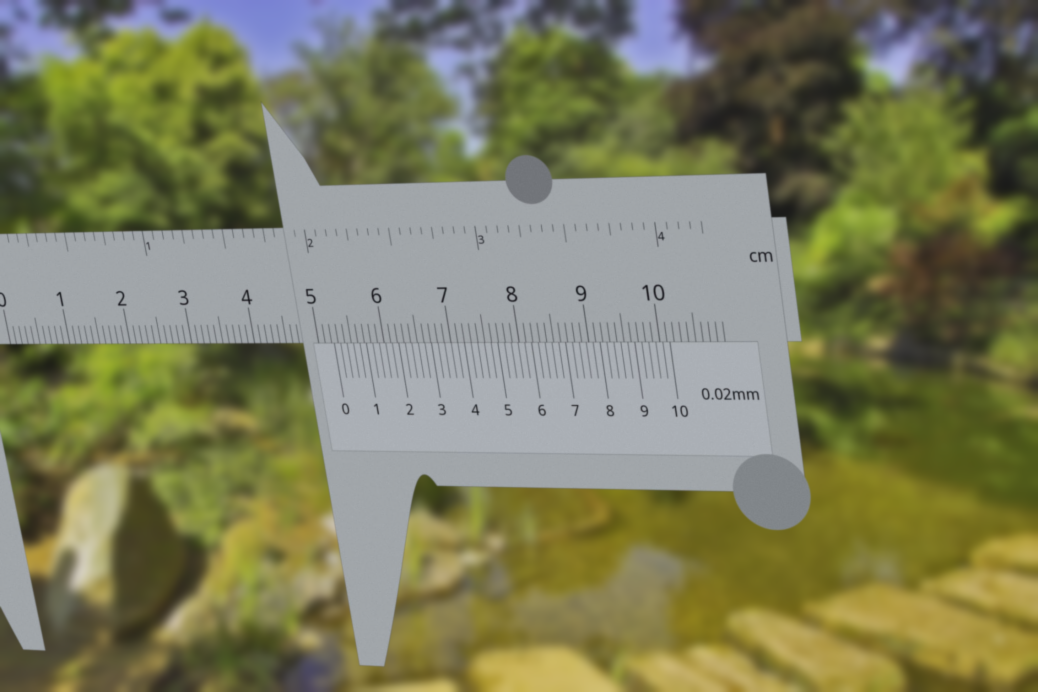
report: 52.4 (mm)
